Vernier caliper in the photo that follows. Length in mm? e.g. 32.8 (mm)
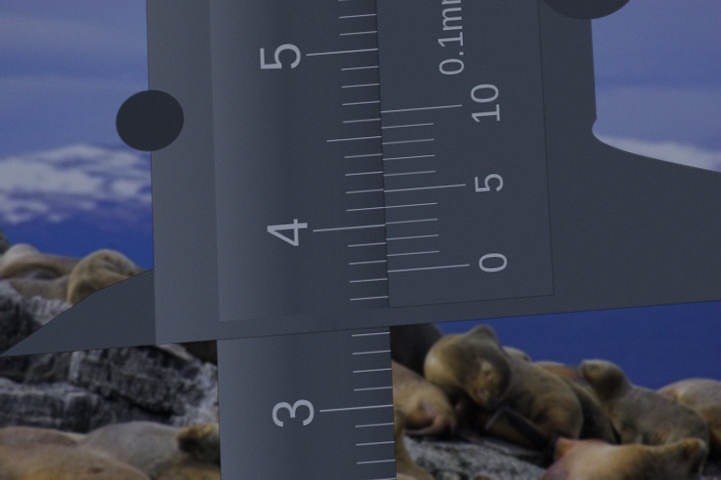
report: 37.4 (mm)
